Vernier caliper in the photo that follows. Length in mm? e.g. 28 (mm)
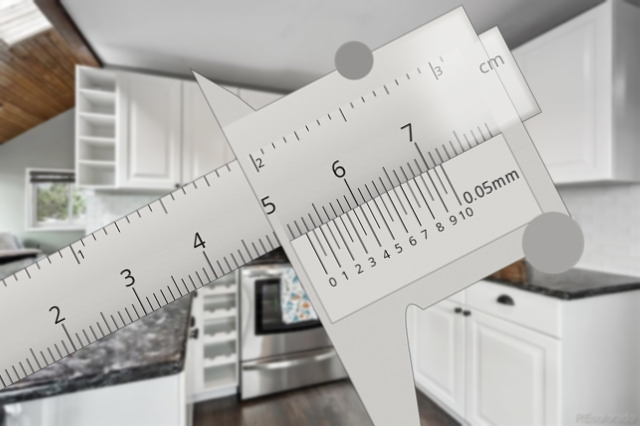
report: 52.6 (mm)
